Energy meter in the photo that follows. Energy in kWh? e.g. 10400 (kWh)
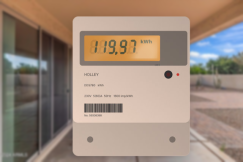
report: 119.97 (kWh)
